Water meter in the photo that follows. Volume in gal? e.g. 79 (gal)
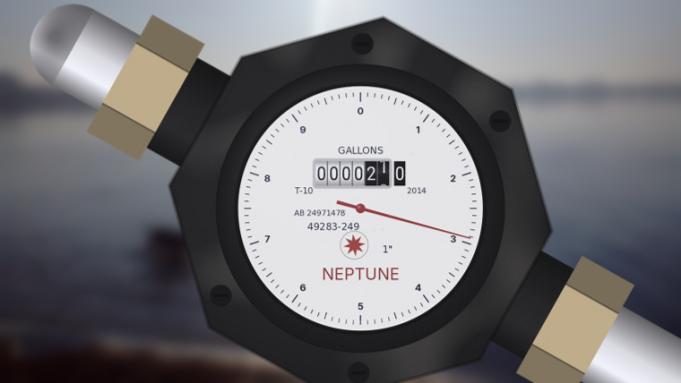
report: 212.9 (gal)
